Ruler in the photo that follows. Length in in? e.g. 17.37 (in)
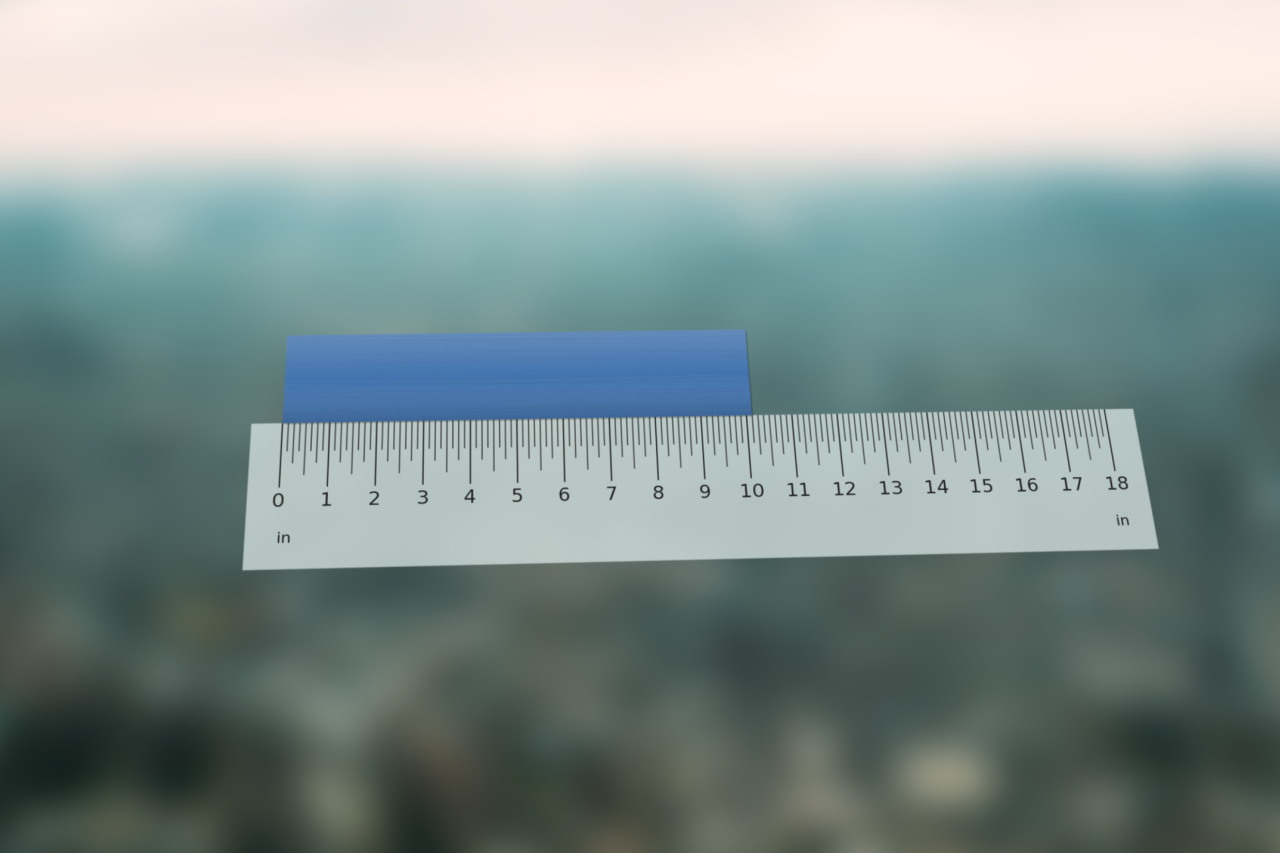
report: 10.125 (in)
